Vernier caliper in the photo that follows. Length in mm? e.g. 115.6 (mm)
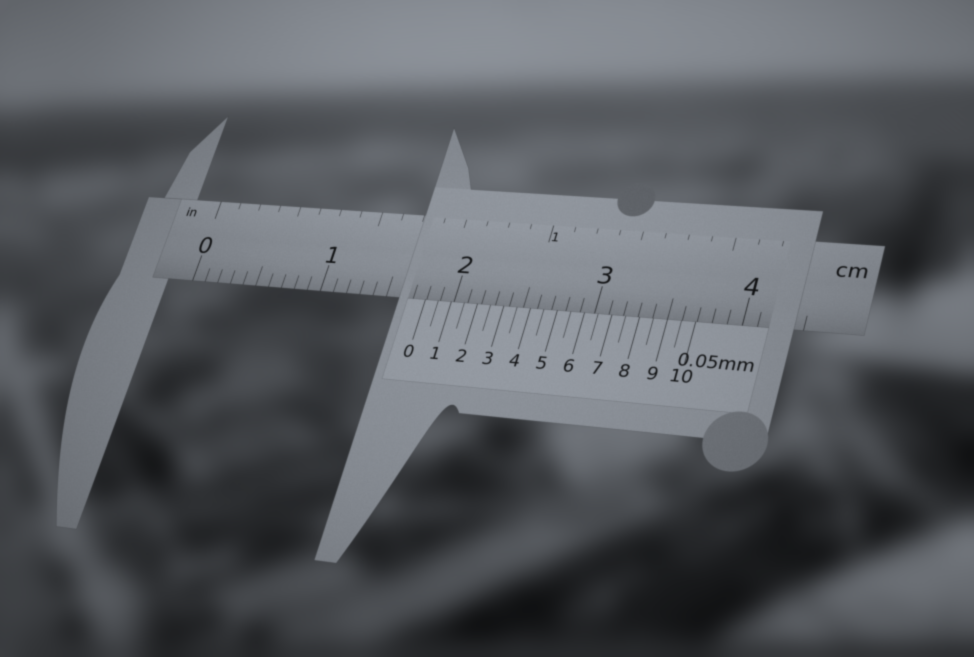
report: 17.9 (mm)
